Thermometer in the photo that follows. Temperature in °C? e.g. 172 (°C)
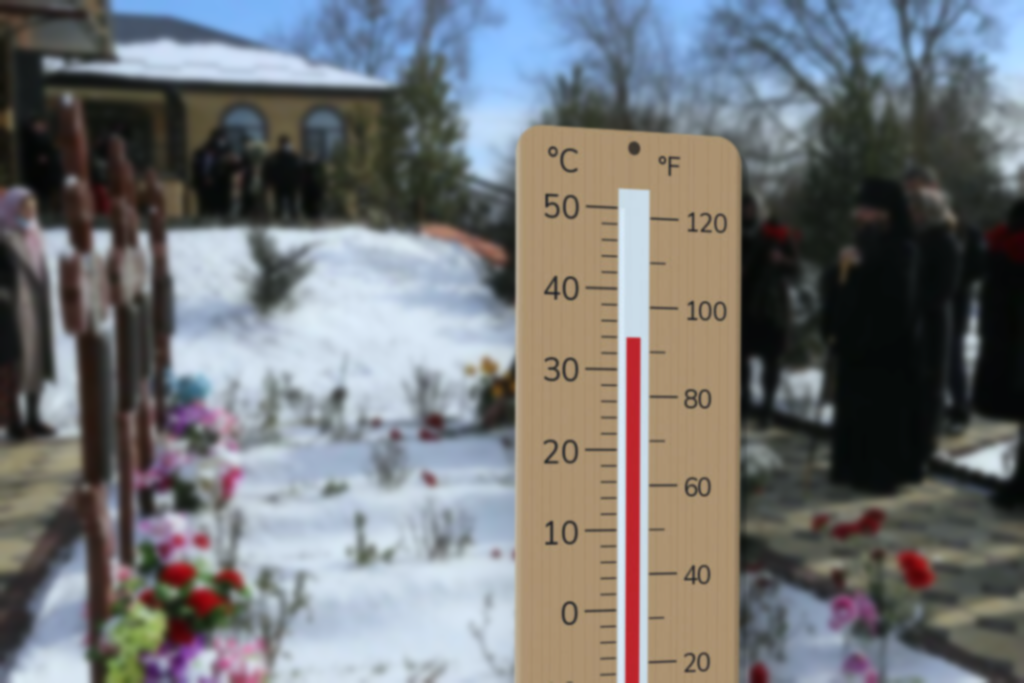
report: 34 (°C)
